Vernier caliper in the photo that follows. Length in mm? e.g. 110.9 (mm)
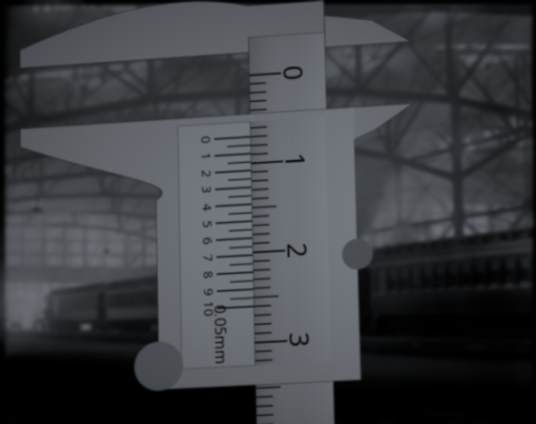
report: 7.0 (mm)
